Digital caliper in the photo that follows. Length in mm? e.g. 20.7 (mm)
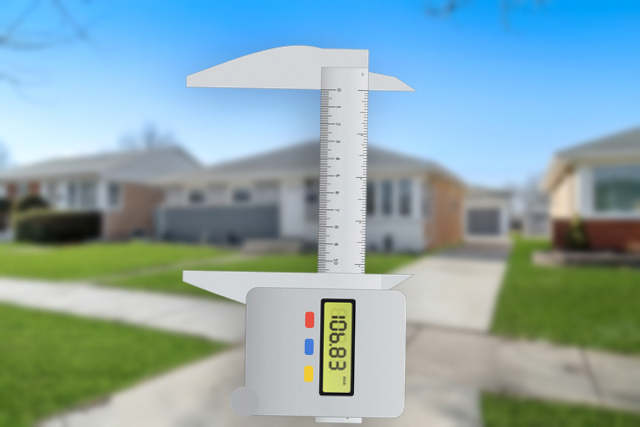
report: 106.83 (mm)
